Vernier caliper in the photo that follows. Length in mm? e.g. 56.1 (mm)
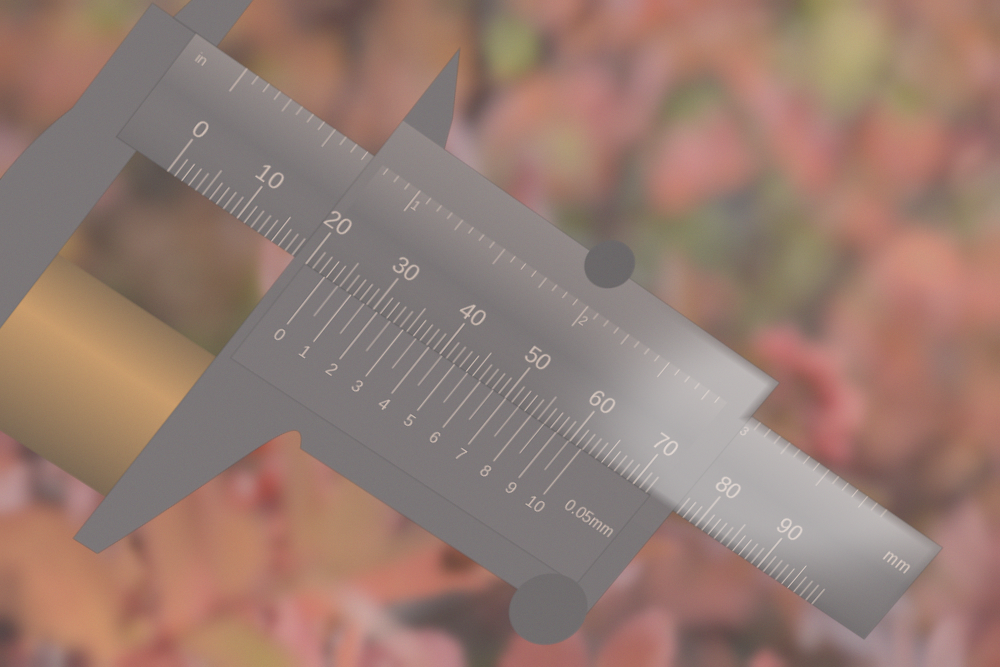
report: 22.8 (mm)
